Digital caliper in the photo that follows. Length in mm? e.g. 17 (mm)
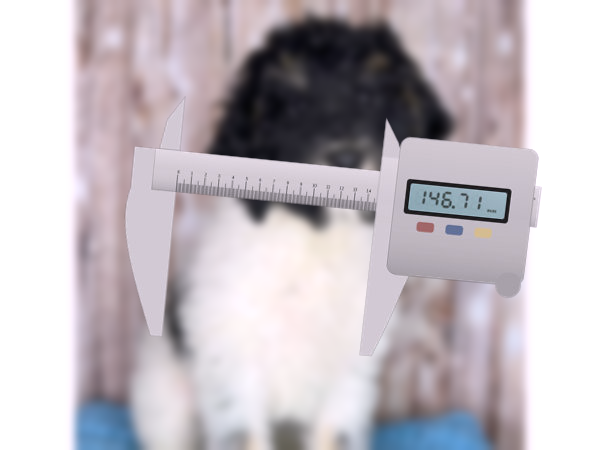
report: 146.71 (mm)
